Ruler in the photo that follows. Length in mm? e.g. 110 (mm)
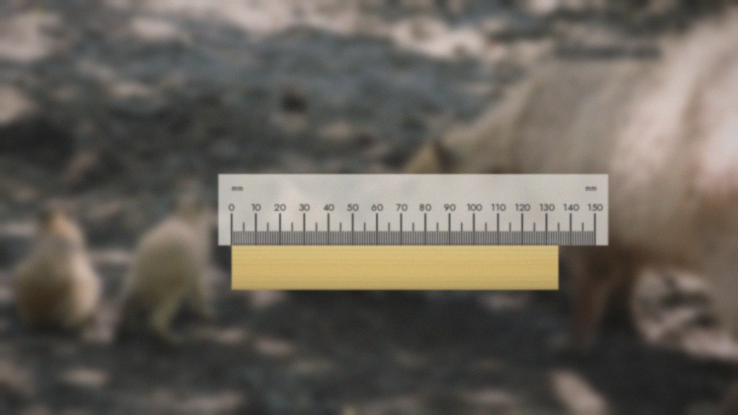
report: 135 (mm)
